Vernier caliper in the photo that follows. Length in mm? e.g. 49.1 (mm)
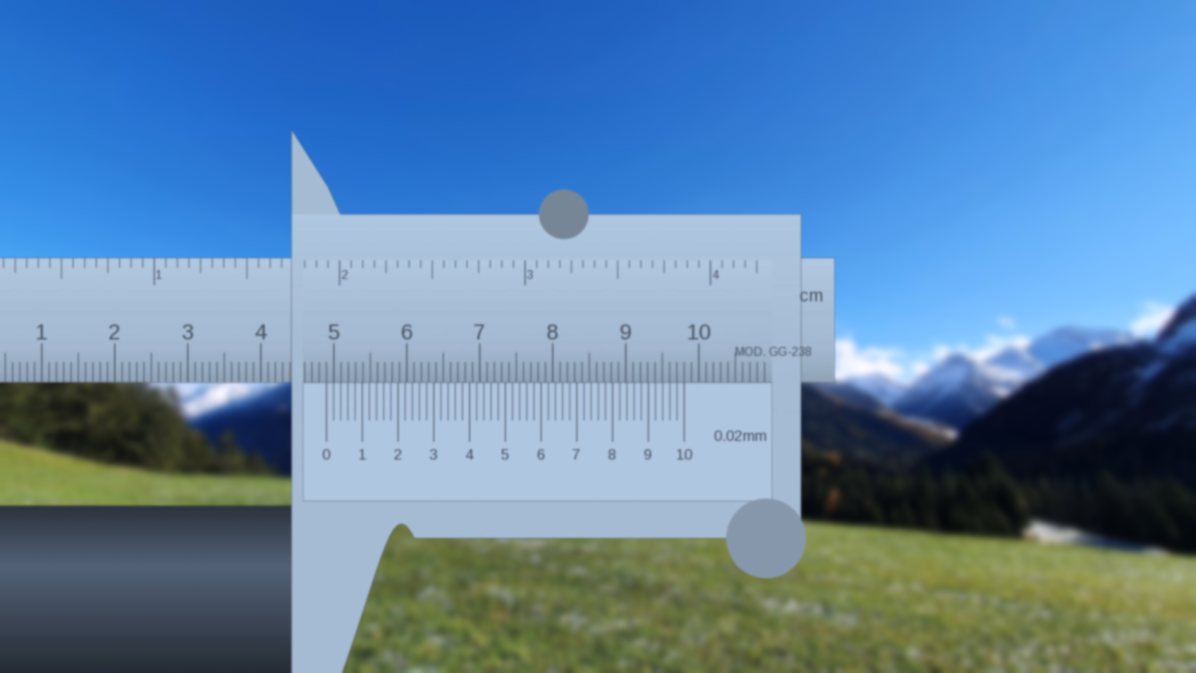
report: 49.0 (mm)
